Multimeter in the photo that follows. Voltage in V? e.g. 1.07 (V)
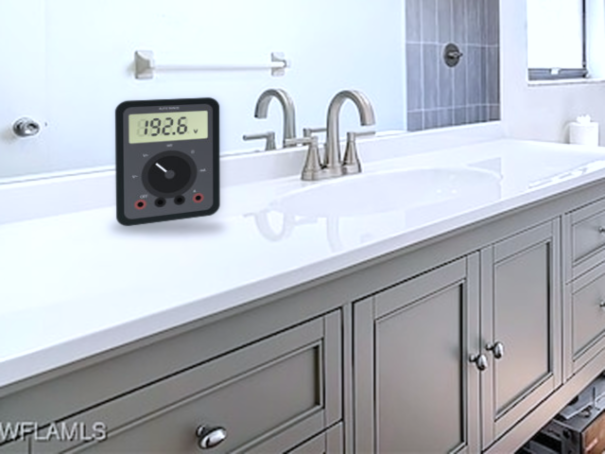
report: 192.6 (V)
